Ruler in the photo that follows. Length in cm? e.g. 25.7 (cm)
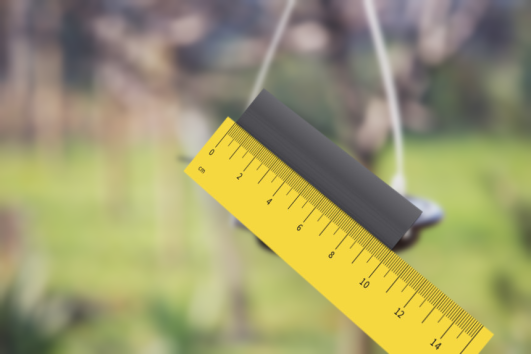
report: 10 (cm)
